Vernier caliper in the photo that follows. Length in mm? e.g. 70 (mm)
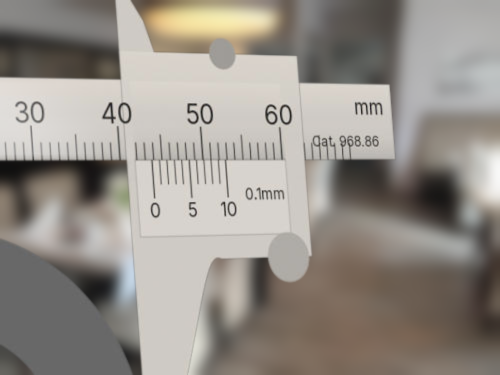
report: 43.8 (mm)
